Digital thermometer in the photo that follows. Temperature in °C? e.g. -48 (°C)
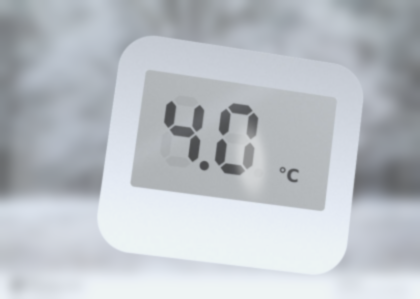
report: 4.0 (°C)
